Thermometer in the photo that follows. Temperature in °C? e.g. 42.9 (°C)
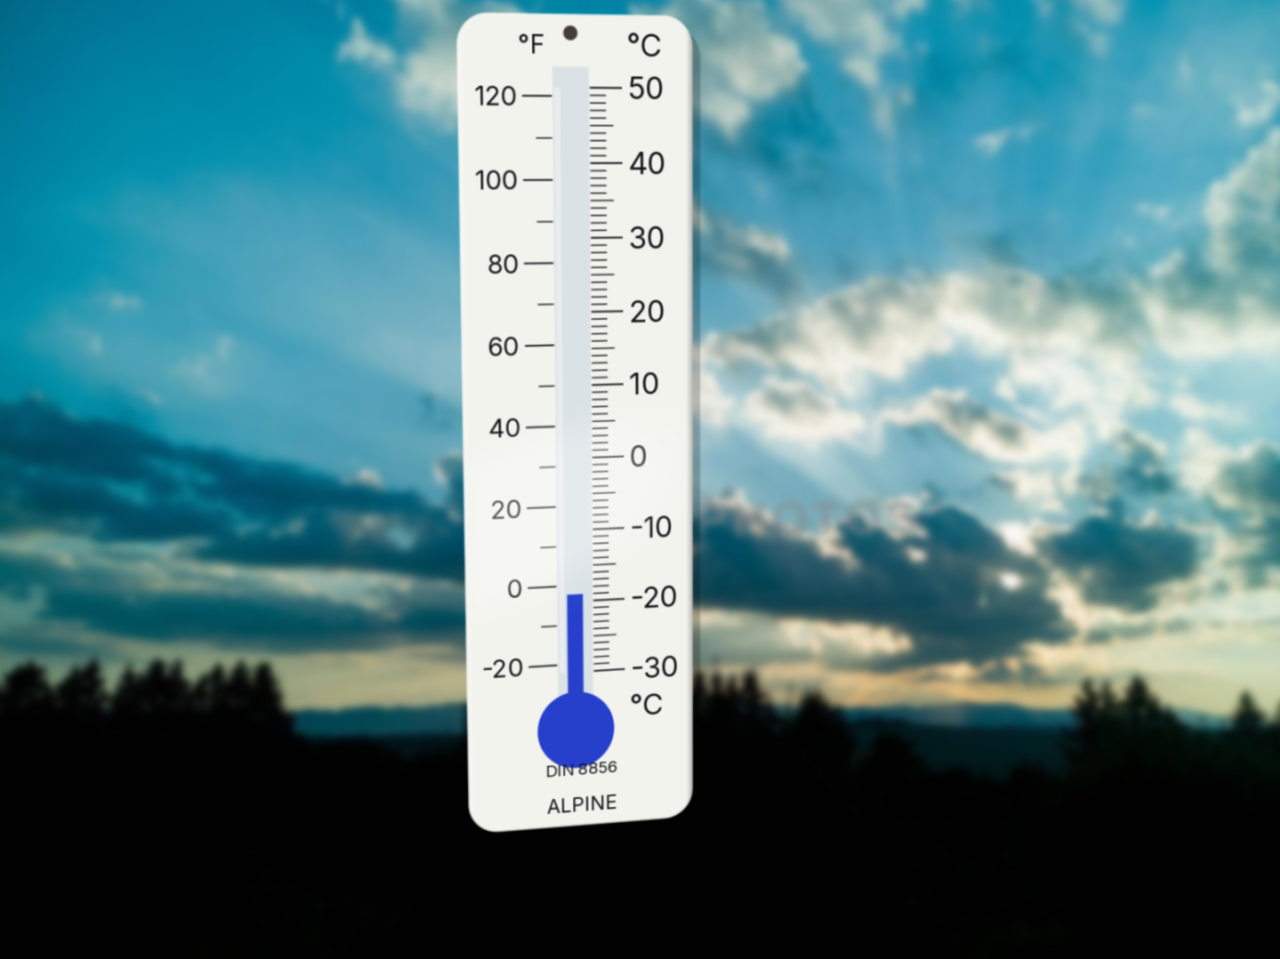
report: -19 (°C)
